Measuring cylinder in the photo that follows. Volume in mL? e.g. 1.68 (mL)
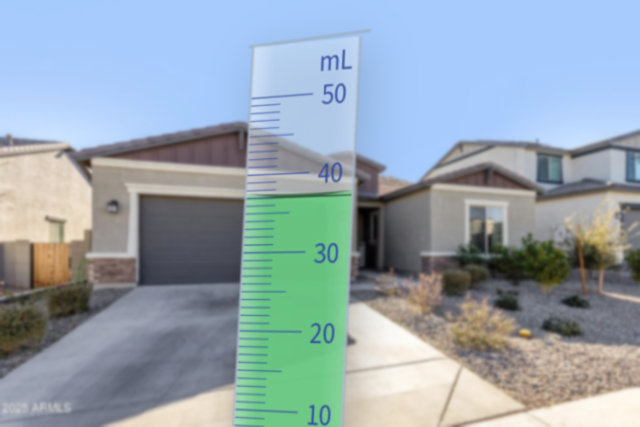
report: 37 (mL)
